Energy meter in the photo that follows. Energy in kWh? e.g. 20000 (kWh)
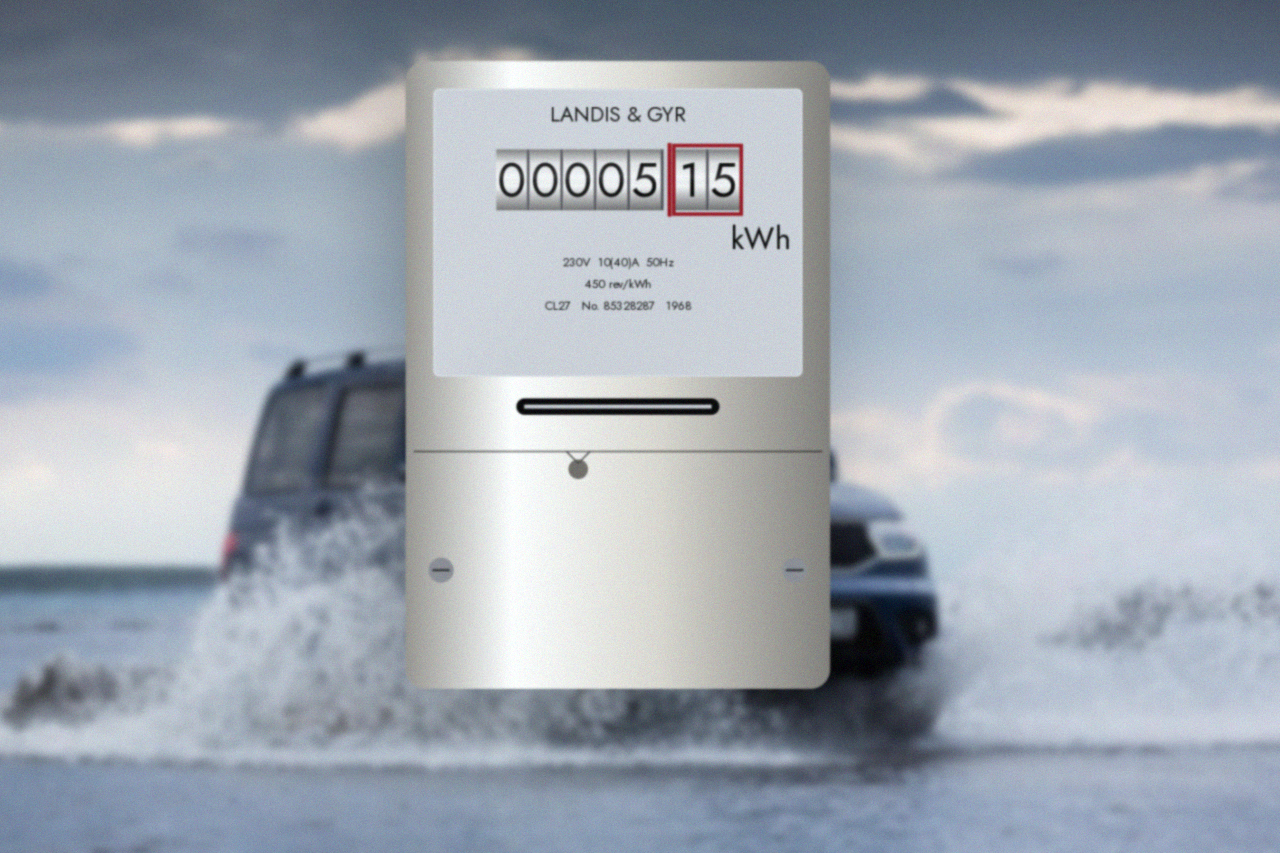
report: 5.15 (kWh)
